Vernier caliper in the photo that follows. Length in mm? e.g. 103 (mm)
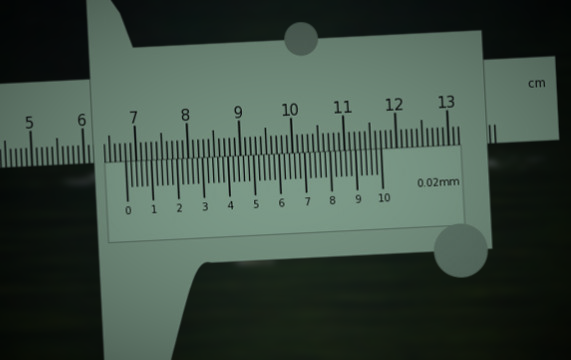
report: 68.0 (mm)
